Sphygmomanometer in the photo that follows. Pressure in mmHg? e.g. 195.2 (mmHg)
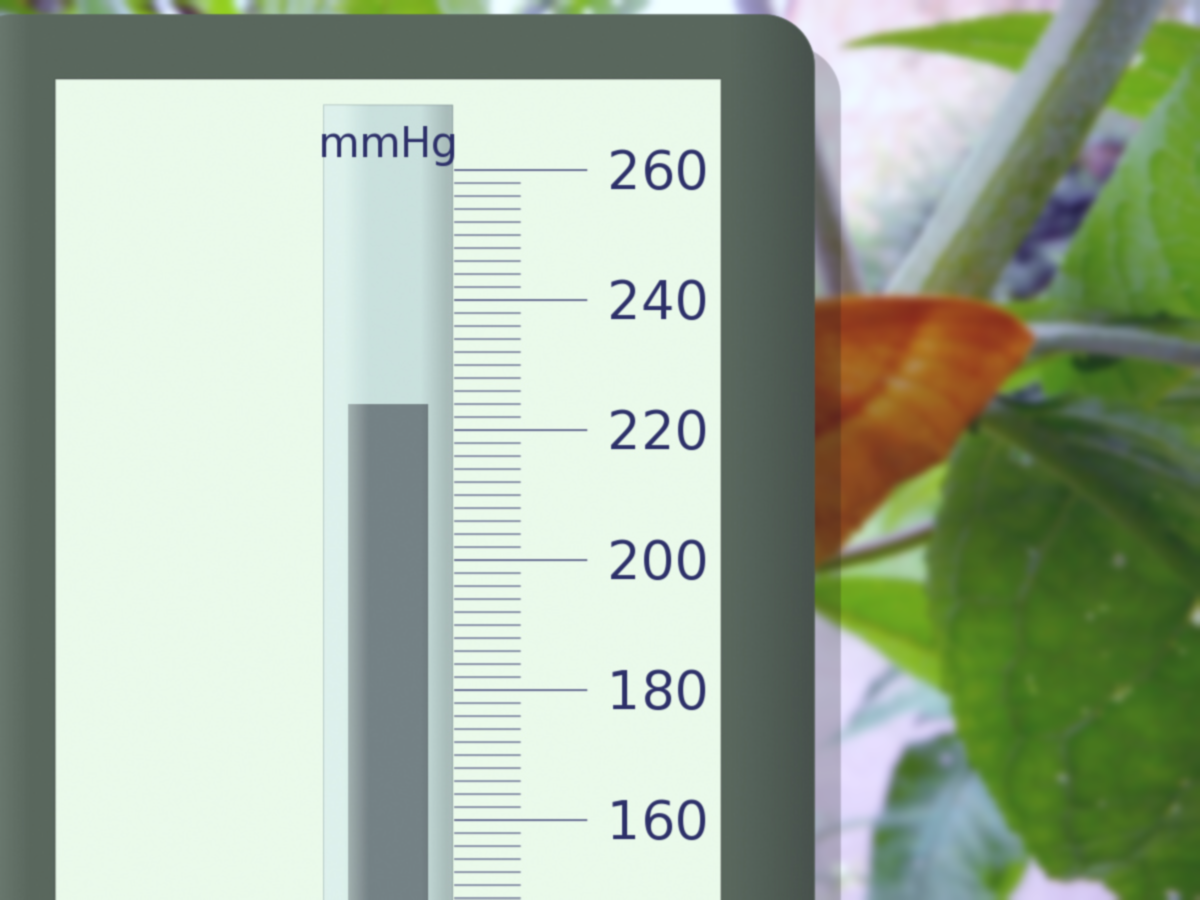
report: 224 (mmHg)
